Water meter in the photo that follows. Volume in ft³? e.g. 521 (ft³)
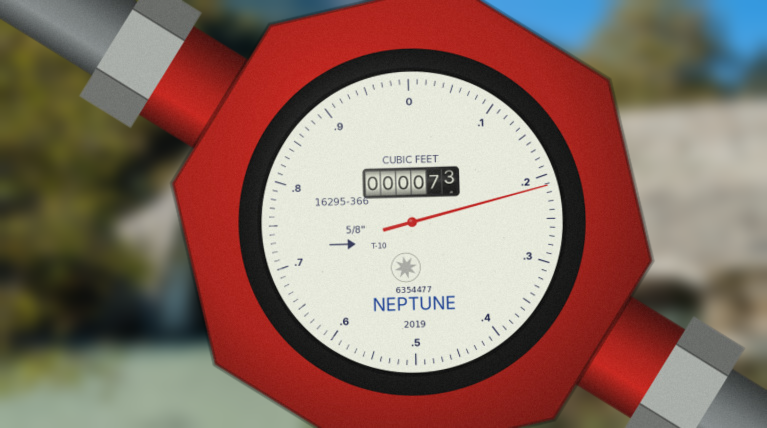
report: 73.21 (ft³)
